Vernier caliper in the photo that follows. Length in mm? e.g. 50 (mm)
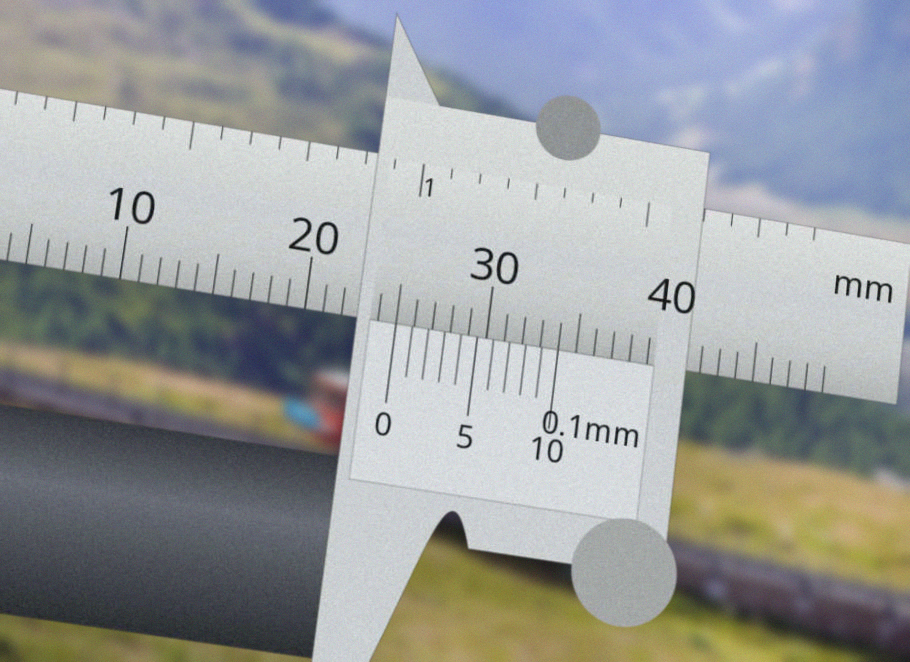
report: 25.0 (mm)
